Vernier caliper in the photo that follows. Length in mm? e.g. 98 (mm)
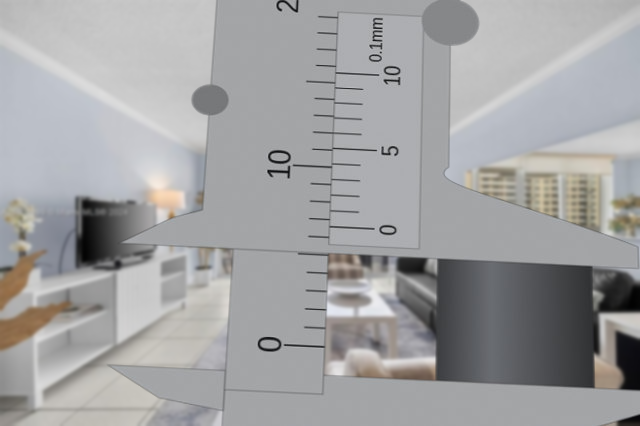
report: 6.6 (mm)
